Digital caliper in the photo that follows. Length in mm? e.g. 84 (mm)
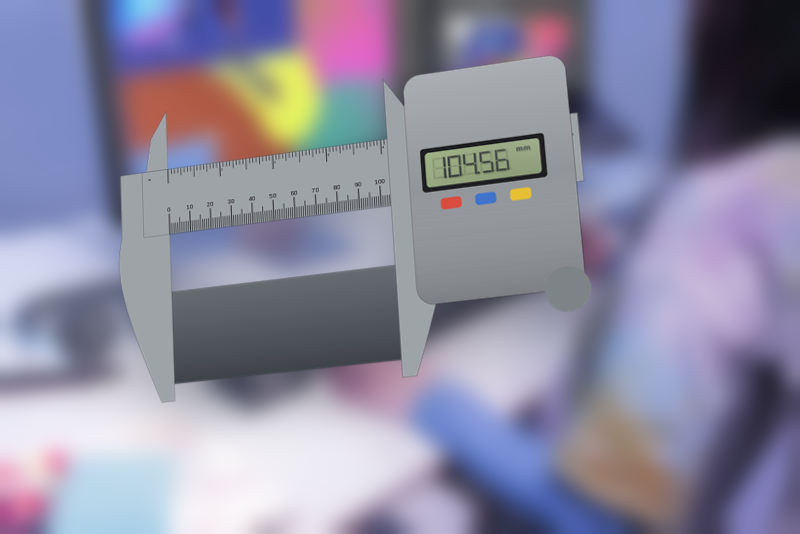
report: 104.56 (mm)
